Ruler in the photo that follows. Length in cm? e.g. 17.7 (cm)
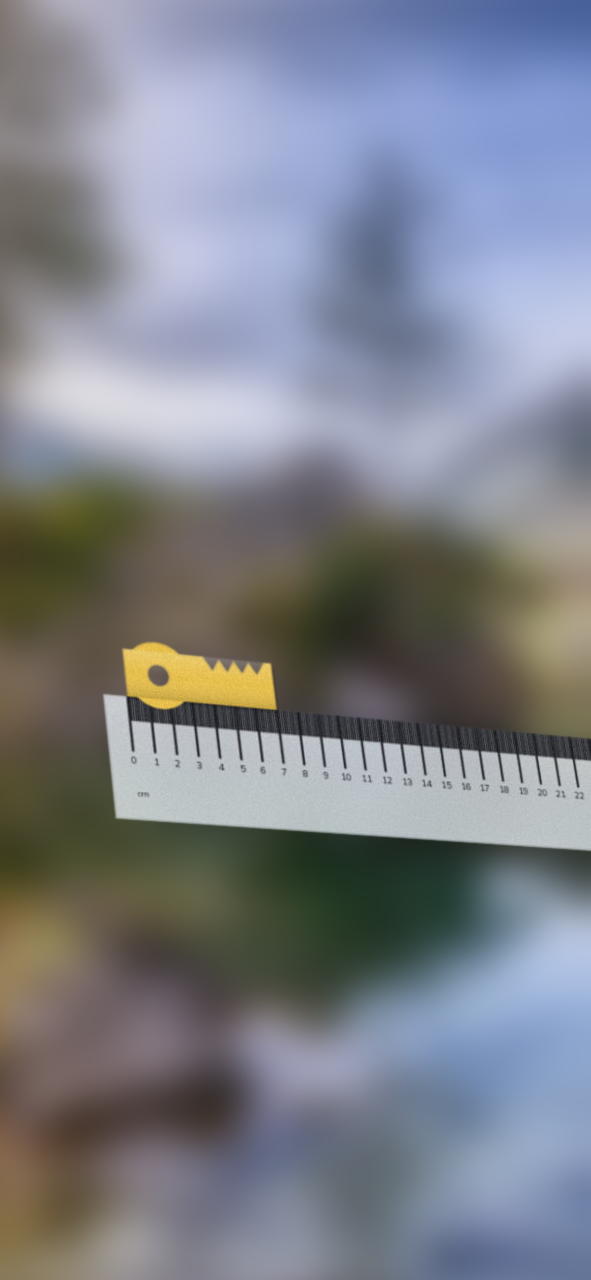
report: 7 (cm)
